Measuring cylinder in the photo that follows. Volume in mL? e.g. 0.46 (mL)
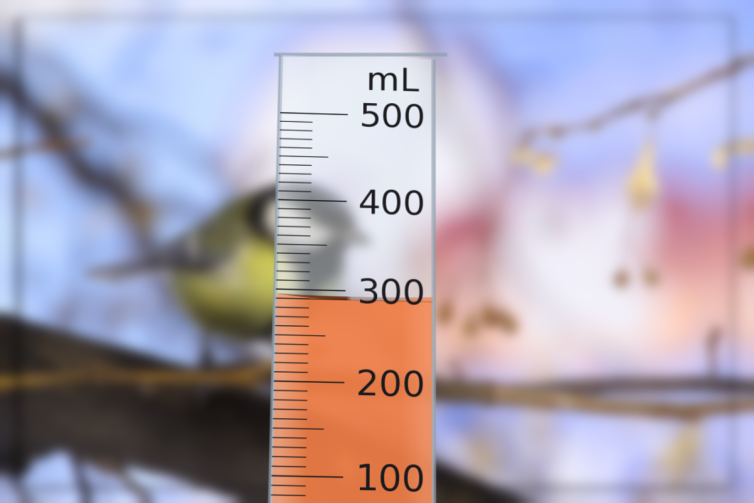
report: 290 (mL)
